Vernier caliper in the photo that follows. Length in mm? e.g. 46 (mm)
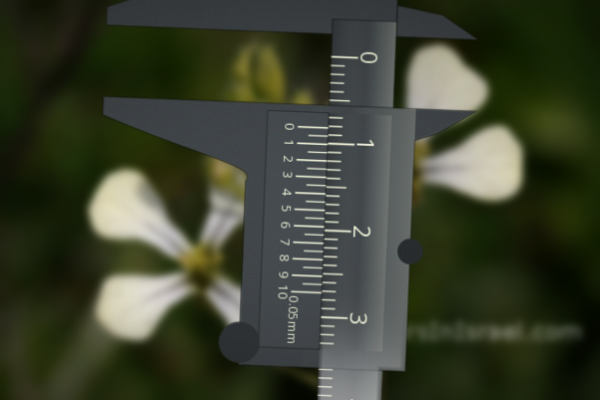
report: 8.2 (mm)
